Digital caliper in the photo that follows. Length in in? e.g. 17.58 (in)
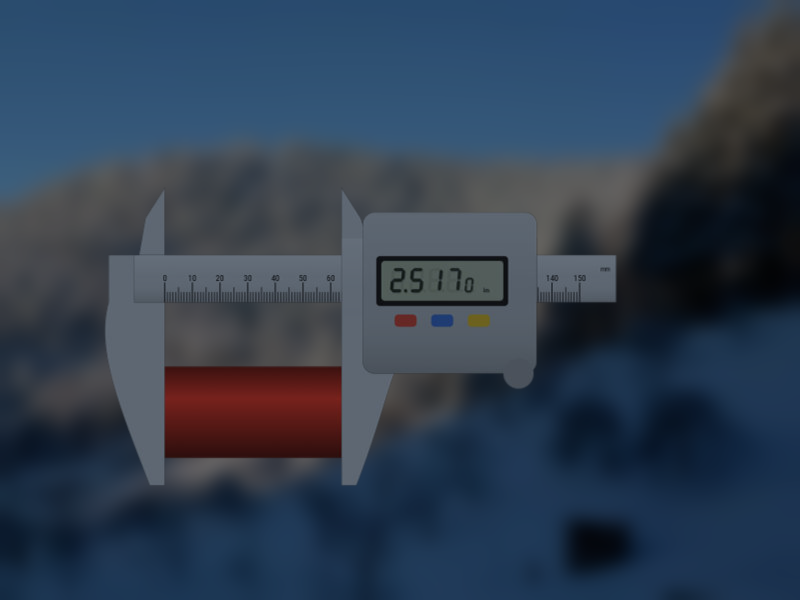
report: 2.5170 (in)
